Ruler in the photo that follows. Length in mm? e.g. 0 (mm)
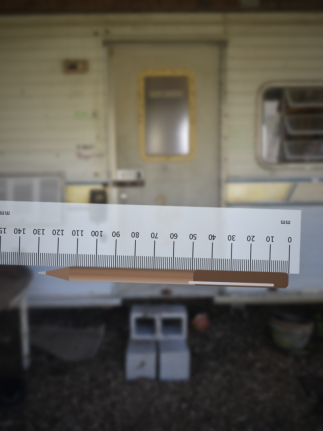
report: 130 (mm)
